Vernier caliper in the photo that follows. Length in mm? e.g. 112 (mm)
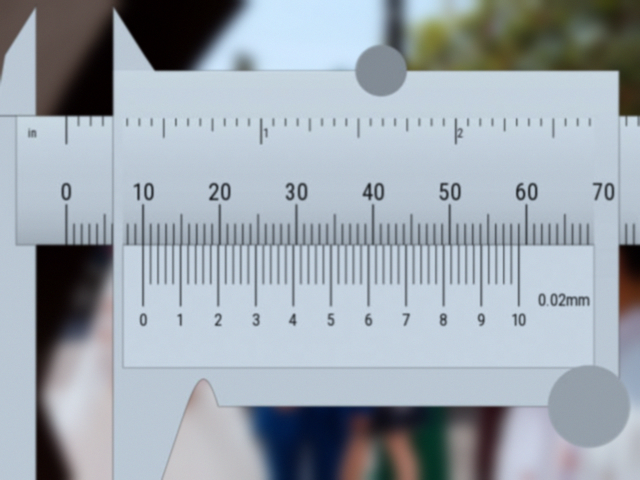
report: 10.0 (mm)
